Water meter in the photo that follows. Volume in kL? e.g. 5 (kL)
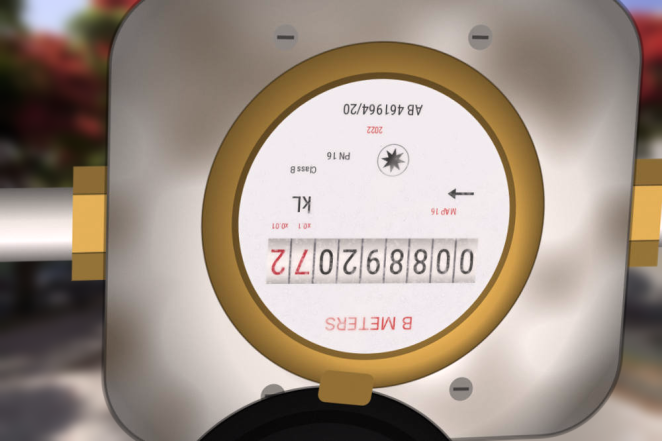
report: 88920.72 (kL)
